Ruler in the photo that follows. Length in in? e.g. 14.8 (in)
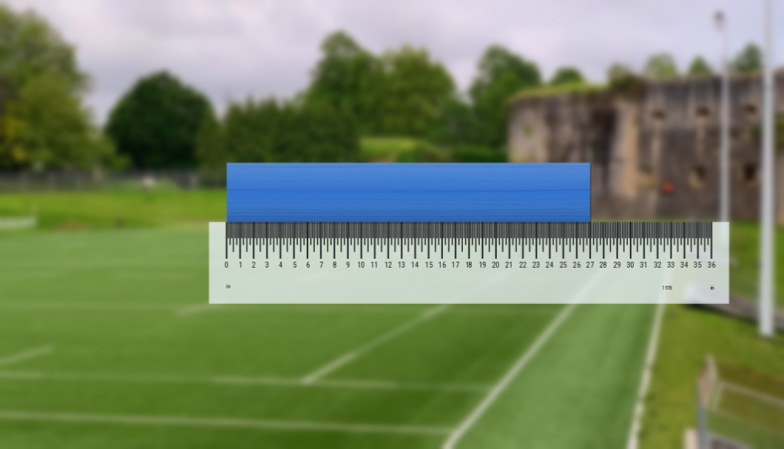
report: 27 (in)
